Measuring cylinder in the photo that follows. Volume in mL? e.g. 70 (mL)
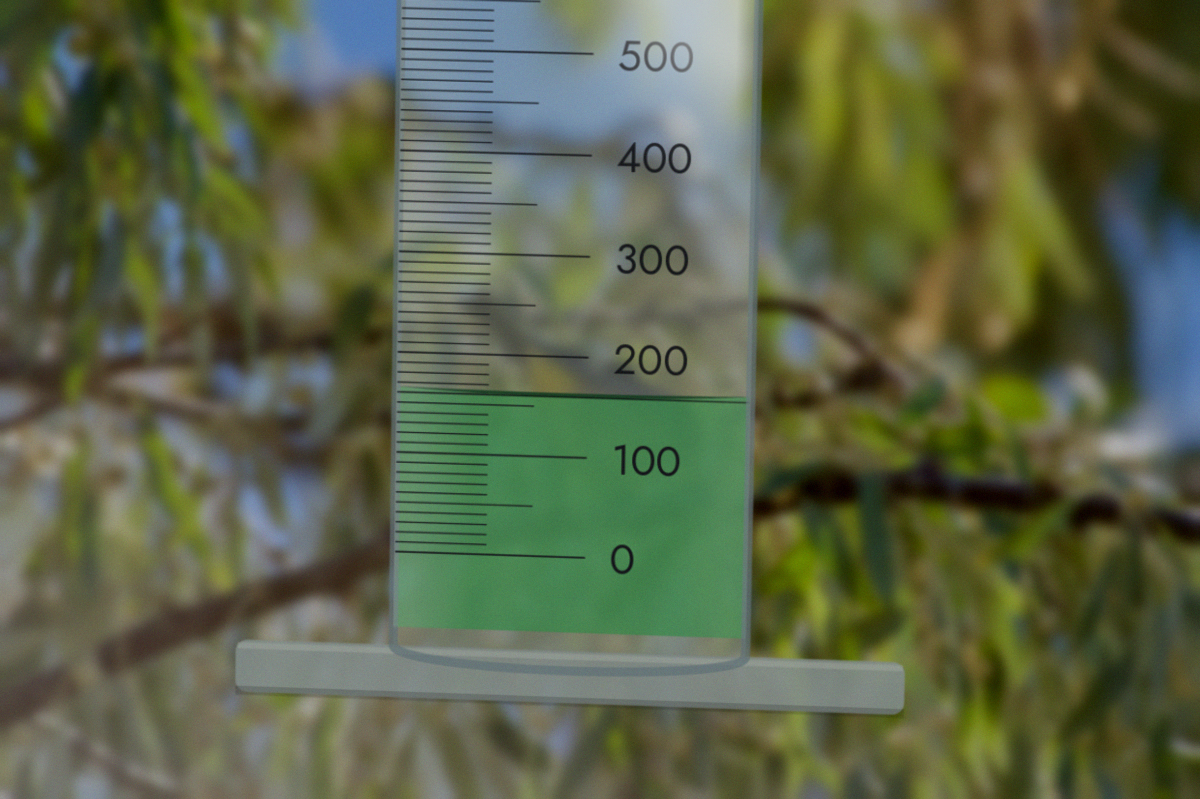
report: 160 (mL)
